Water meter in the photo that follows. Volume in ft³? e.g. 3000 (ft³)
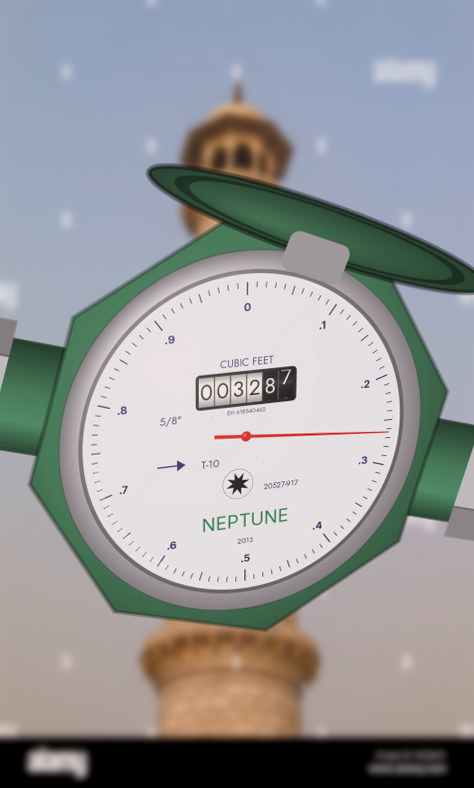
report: 3287.26 (ft³)
